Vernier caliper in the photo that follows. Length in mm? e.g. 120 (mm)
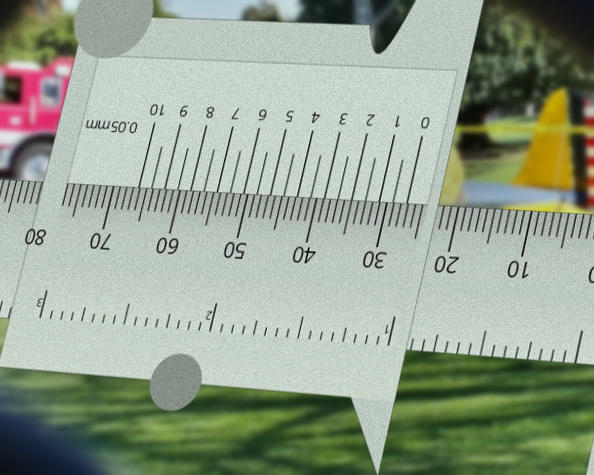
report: 27.2 (mm)
